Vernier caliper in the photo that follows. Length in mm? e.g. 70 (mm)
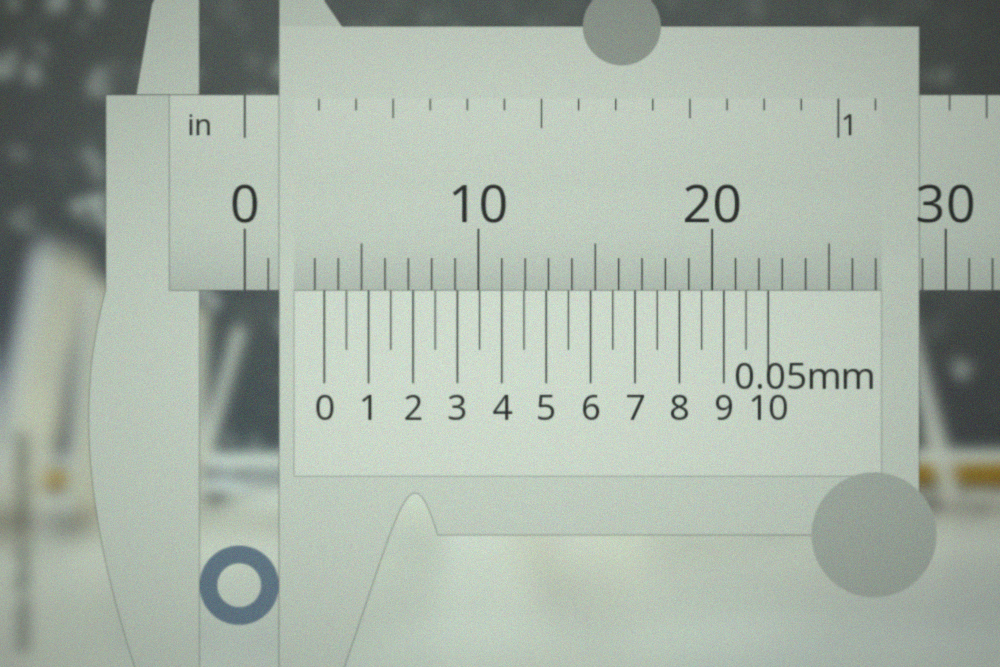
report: 3.4 (mm)
